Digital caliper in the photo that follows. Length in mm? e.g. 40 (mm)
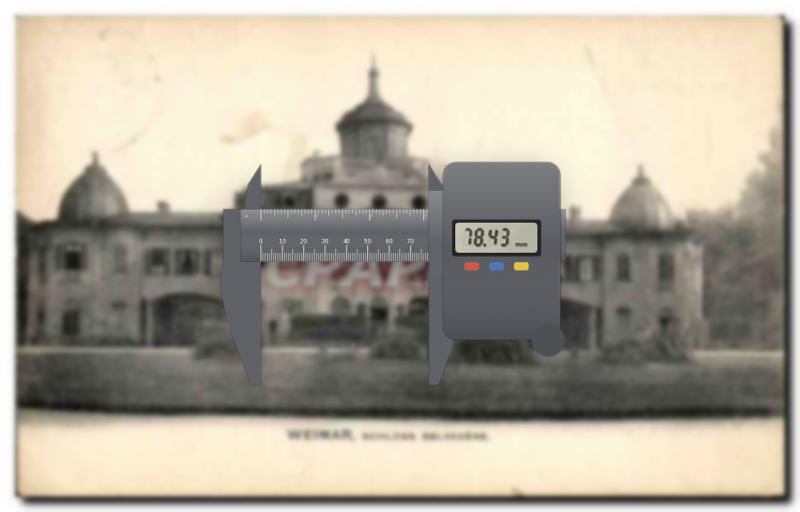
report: 78.43 (mm)
